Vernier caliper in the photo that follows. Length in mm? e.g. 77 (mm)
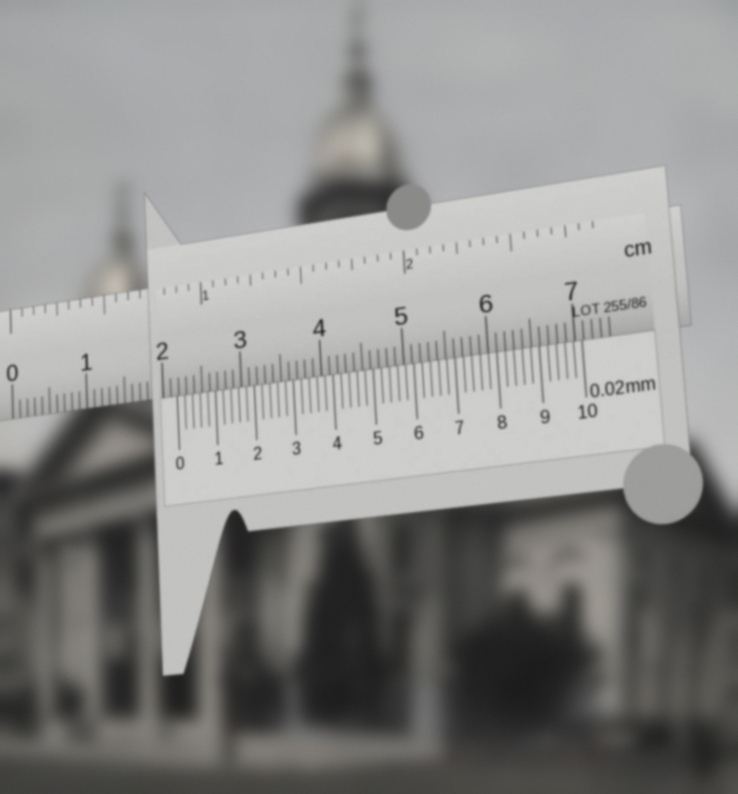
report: 21.8 (mm)
